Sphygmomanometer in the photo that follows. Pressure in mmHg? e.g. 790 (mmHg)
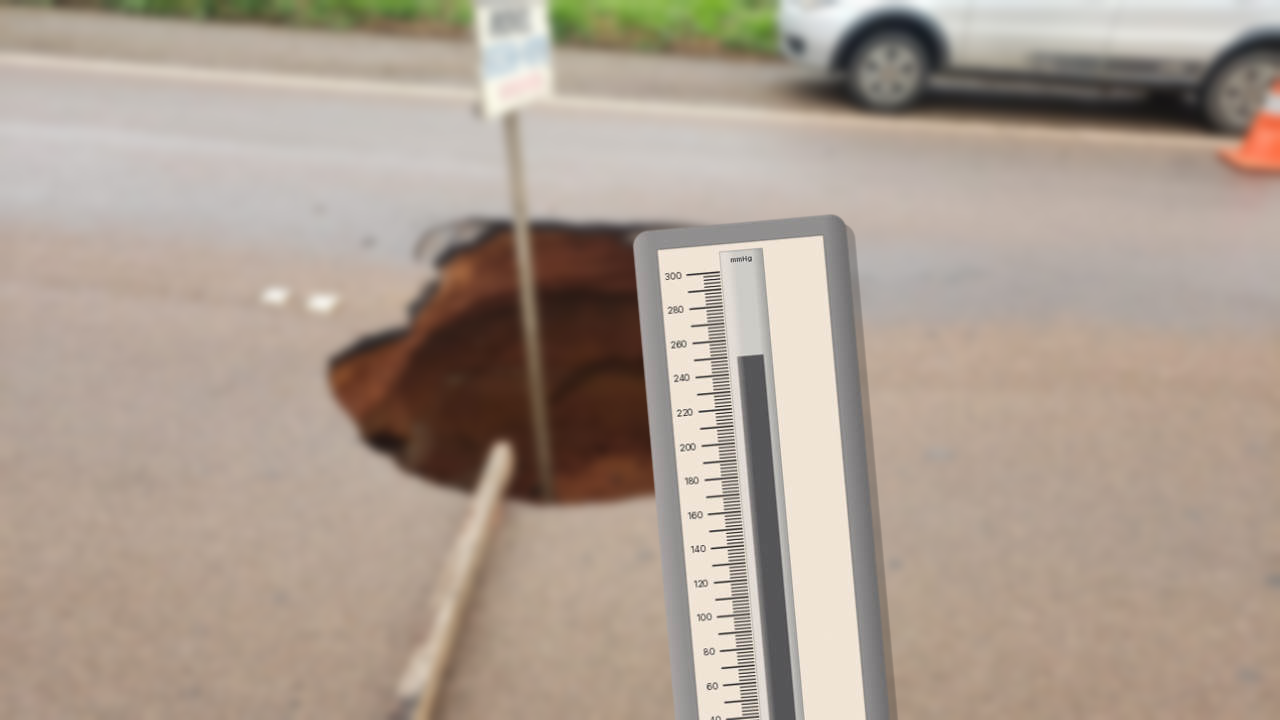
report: 250 (mmHg)
